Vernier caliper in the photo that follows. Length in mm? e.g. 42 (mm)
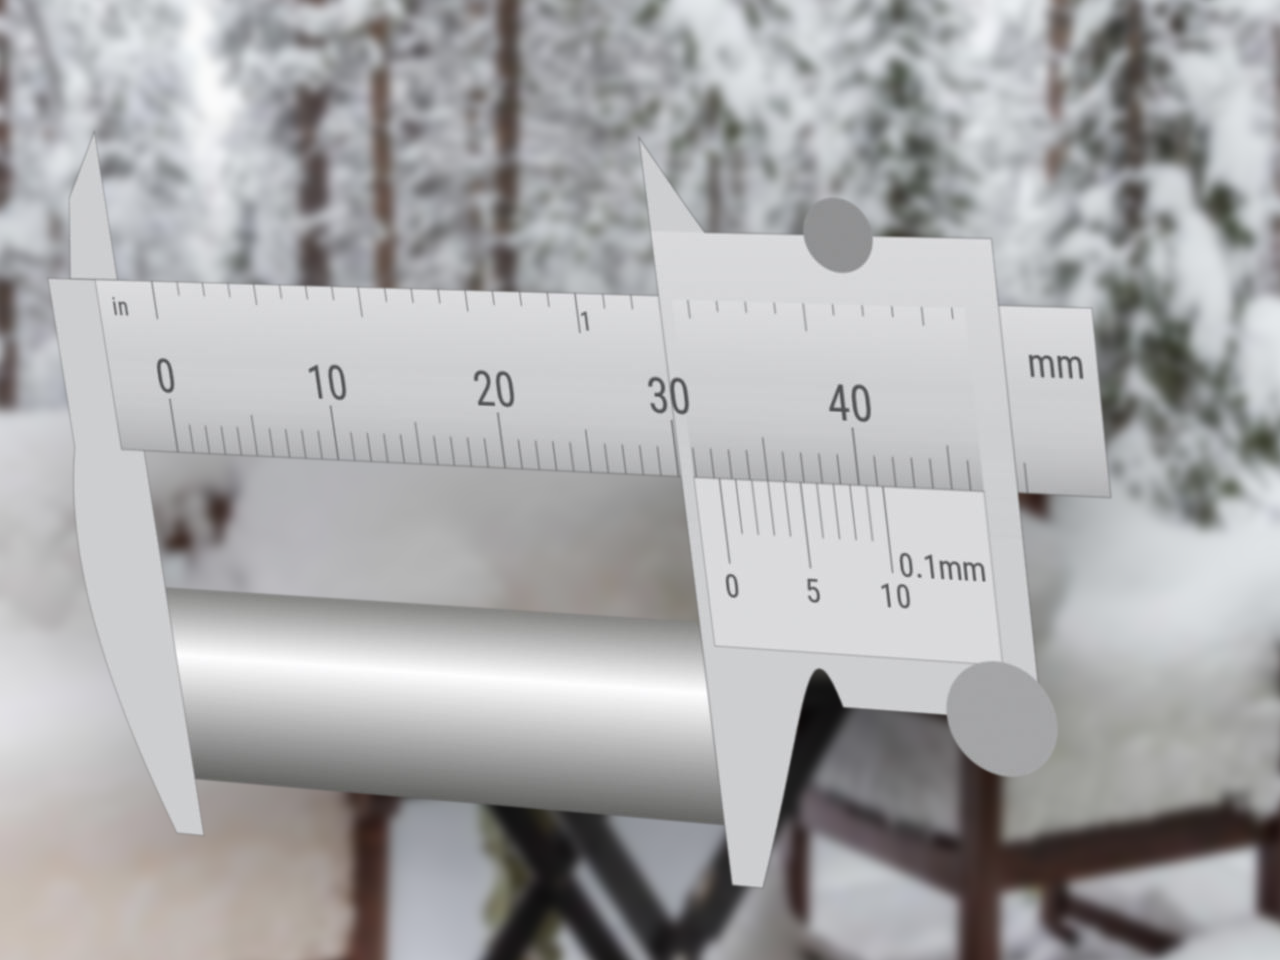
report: 32.3 (mm)
